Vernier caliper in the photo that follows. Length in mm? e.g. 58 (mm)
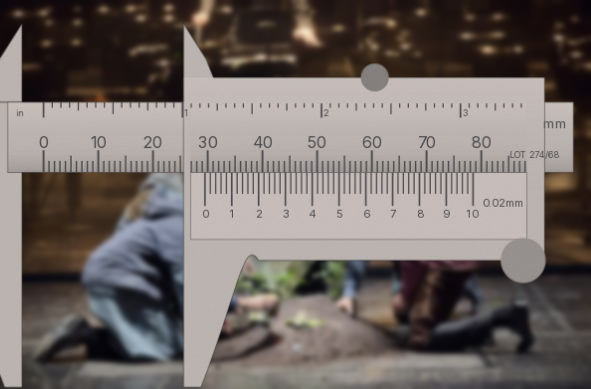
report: 29.5 (mm)
